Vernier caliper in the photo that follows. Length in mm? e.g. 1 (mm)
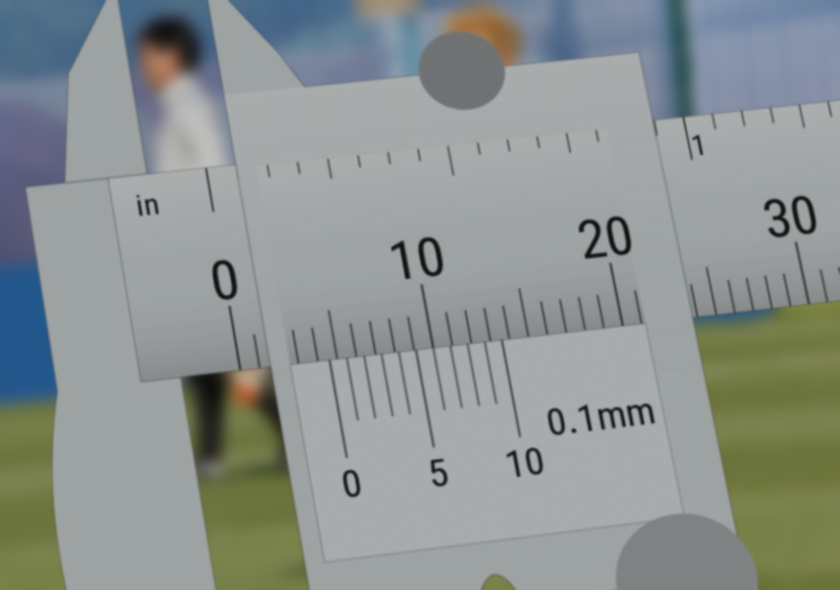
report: 4.6 (mm)
